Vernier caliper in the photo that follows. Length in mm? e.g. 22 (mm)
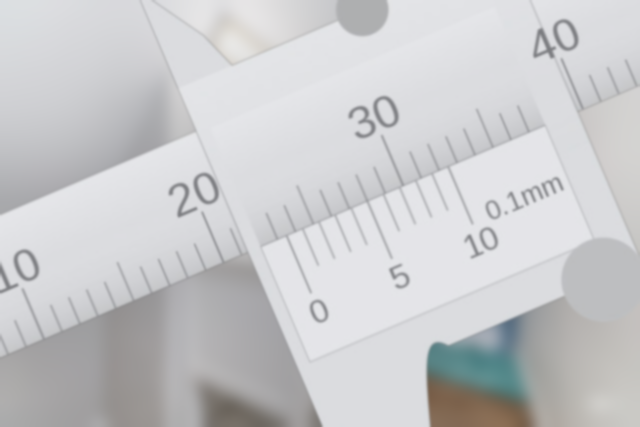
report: 23.5 (mm)
